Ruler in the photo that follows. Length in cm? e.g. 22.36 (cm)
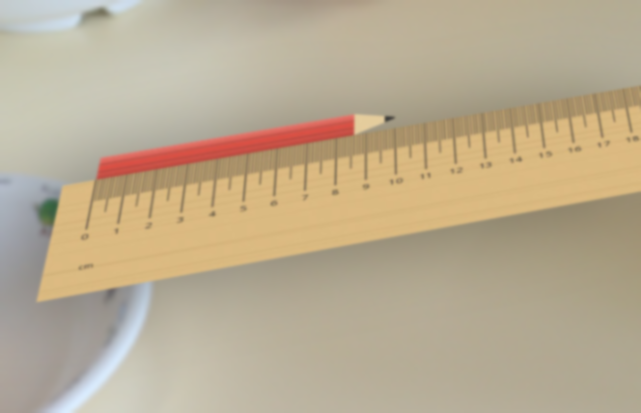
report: 10 (cm)
